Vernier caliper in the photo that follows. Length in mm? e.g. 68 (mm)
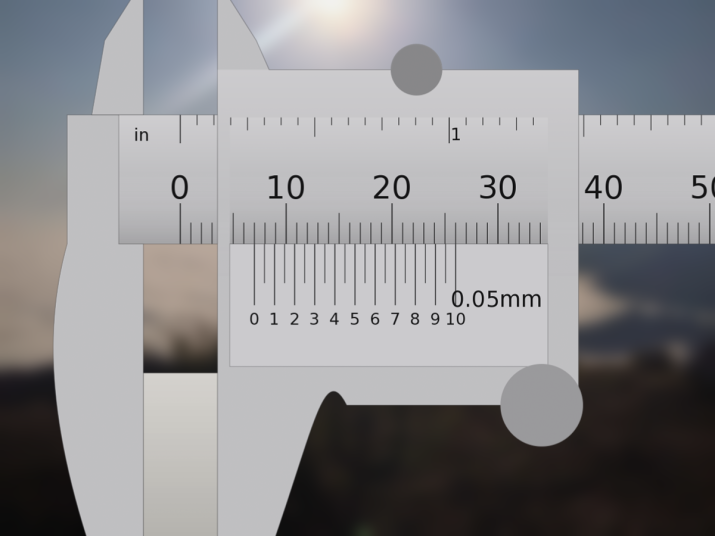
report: 7.0 (mm)
